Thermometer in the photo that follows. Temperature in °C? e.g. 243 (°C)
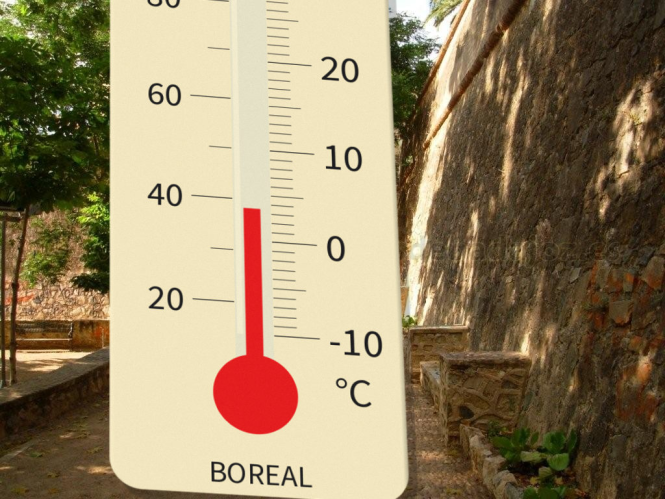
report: 3.5 (°C)
